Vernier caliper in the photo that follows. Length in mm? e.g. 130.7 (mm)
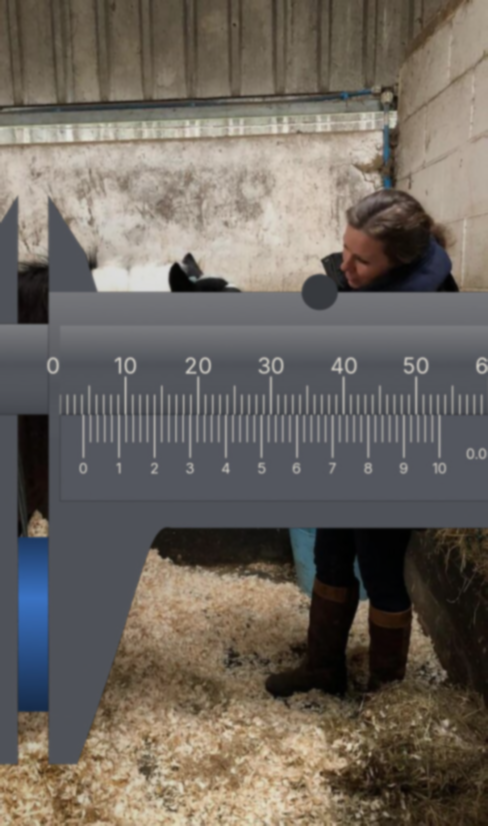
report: 4.2 (mm)
